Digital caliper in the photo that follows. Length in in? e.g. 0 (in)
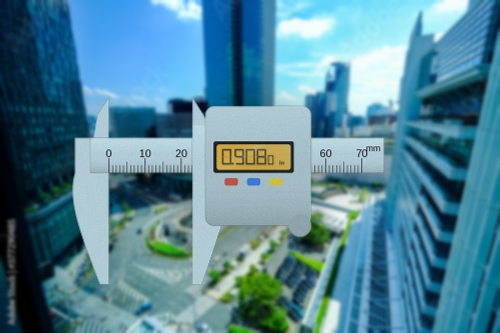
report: 0.9080 (in)
